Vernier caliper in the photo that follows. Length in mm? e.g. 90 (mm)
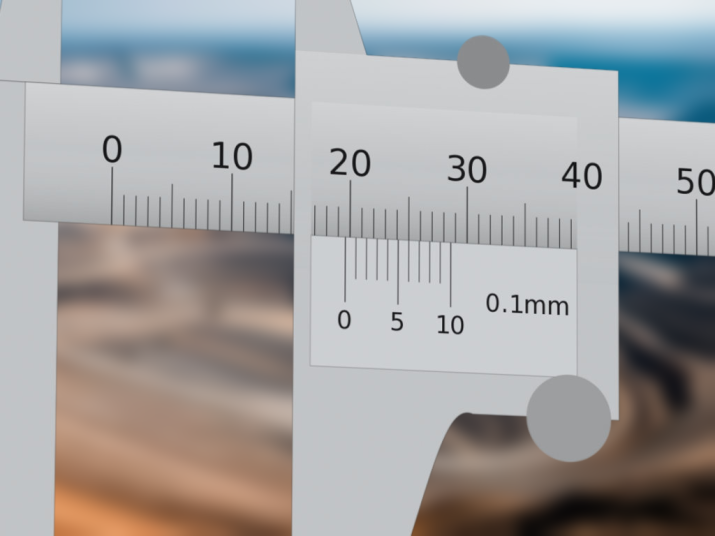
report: 19.6 (mm)
